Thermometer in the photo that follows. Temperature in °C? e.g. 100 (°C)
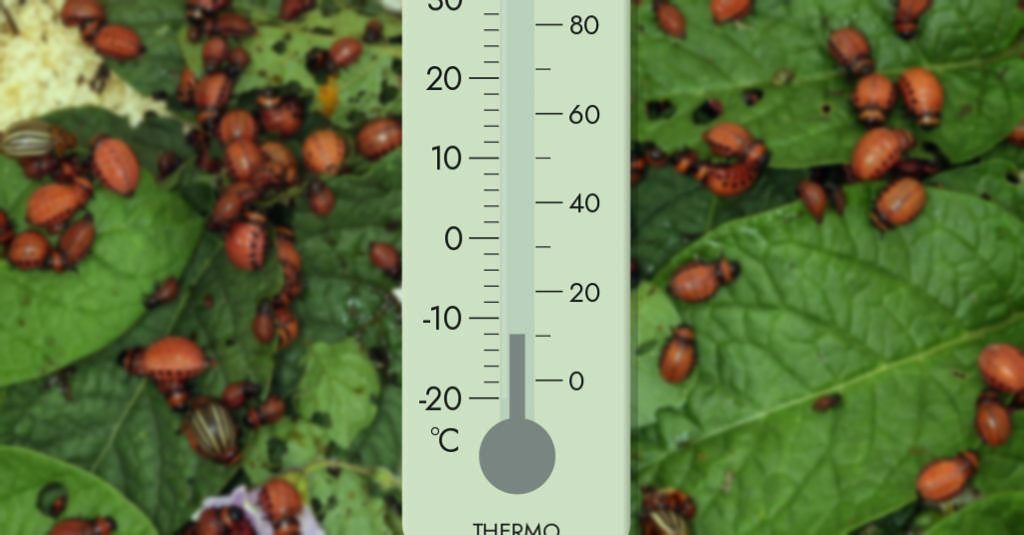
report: -12 (°C)
